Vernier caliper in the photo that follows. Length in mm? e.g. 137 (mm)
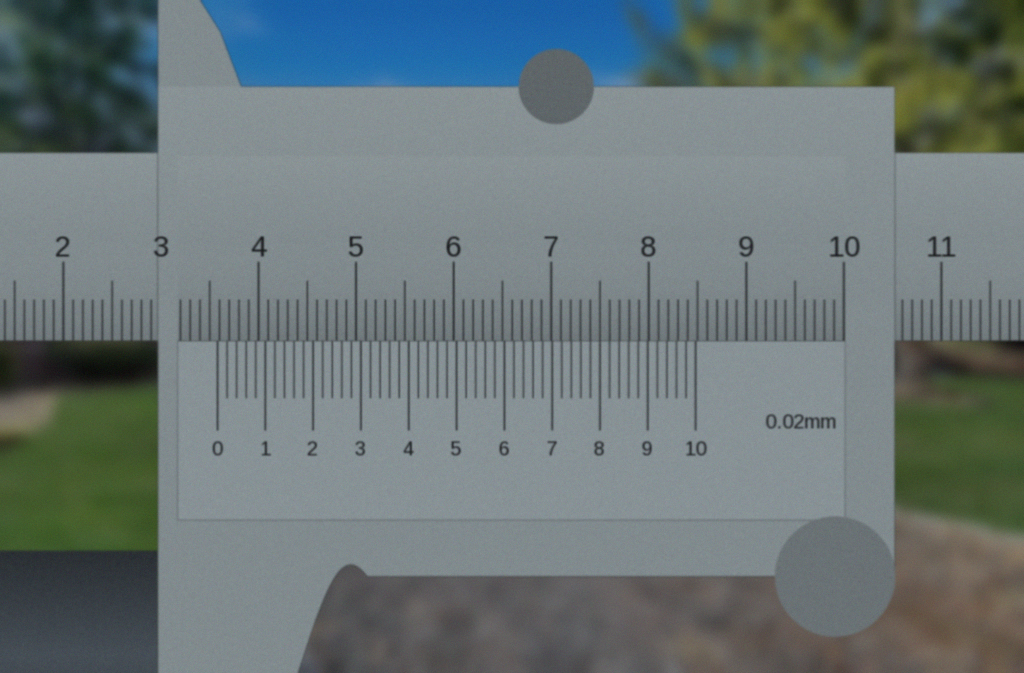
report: 35.8 (mm)
